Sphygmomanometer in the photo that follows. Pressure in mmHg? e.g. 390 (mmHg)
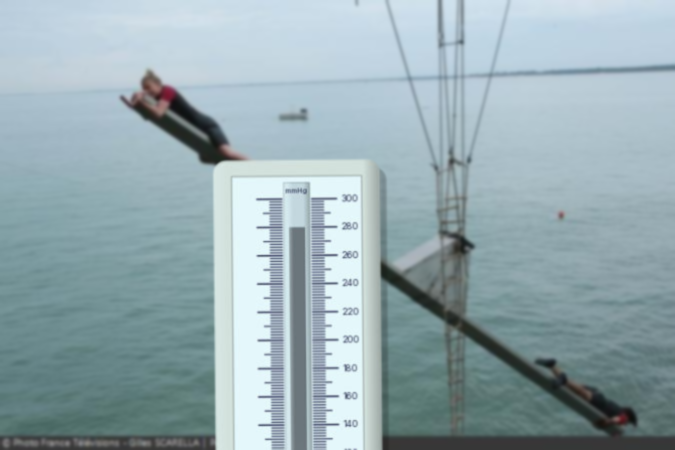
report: 280 (mmHg)
